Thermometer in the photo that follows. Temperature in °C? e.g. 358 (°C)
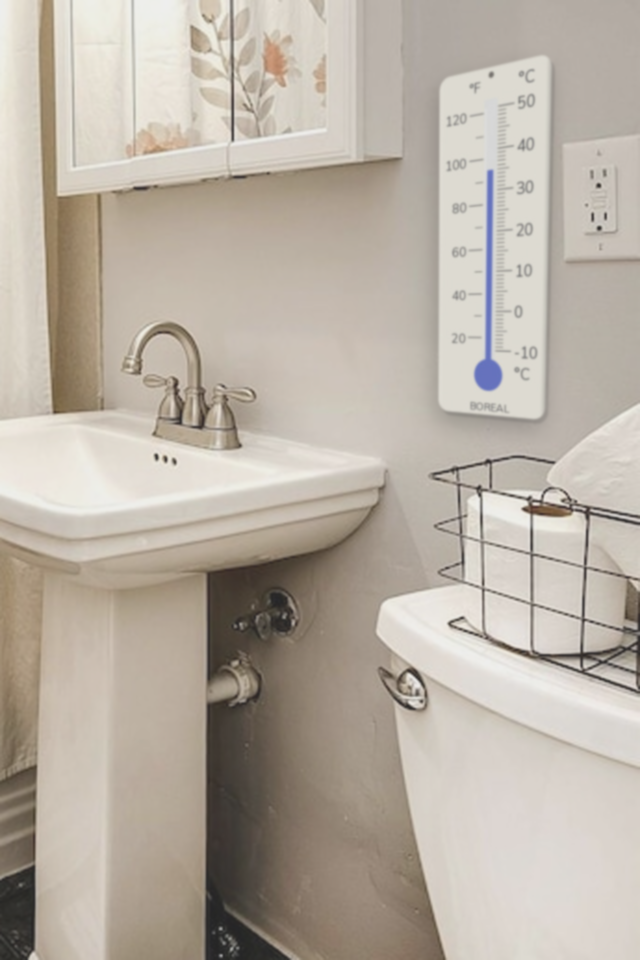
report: 35 (°C)
